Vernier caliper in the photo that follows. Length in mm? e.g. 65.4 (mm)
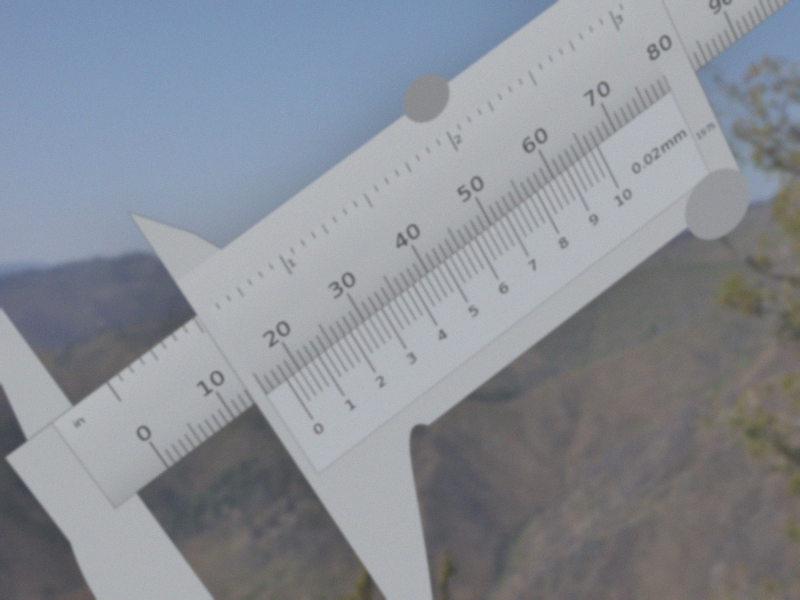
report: 18.0 (mm)
